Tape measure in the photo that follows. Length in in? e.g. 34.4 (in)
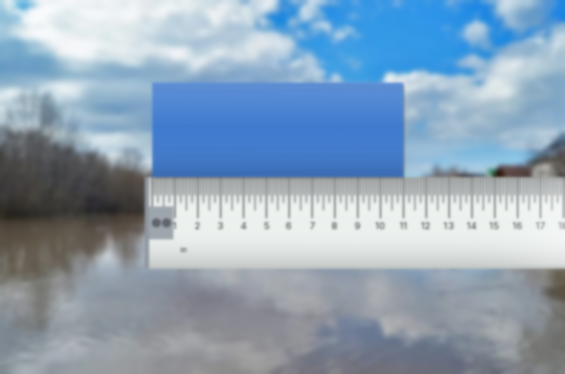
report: 11 (in)
